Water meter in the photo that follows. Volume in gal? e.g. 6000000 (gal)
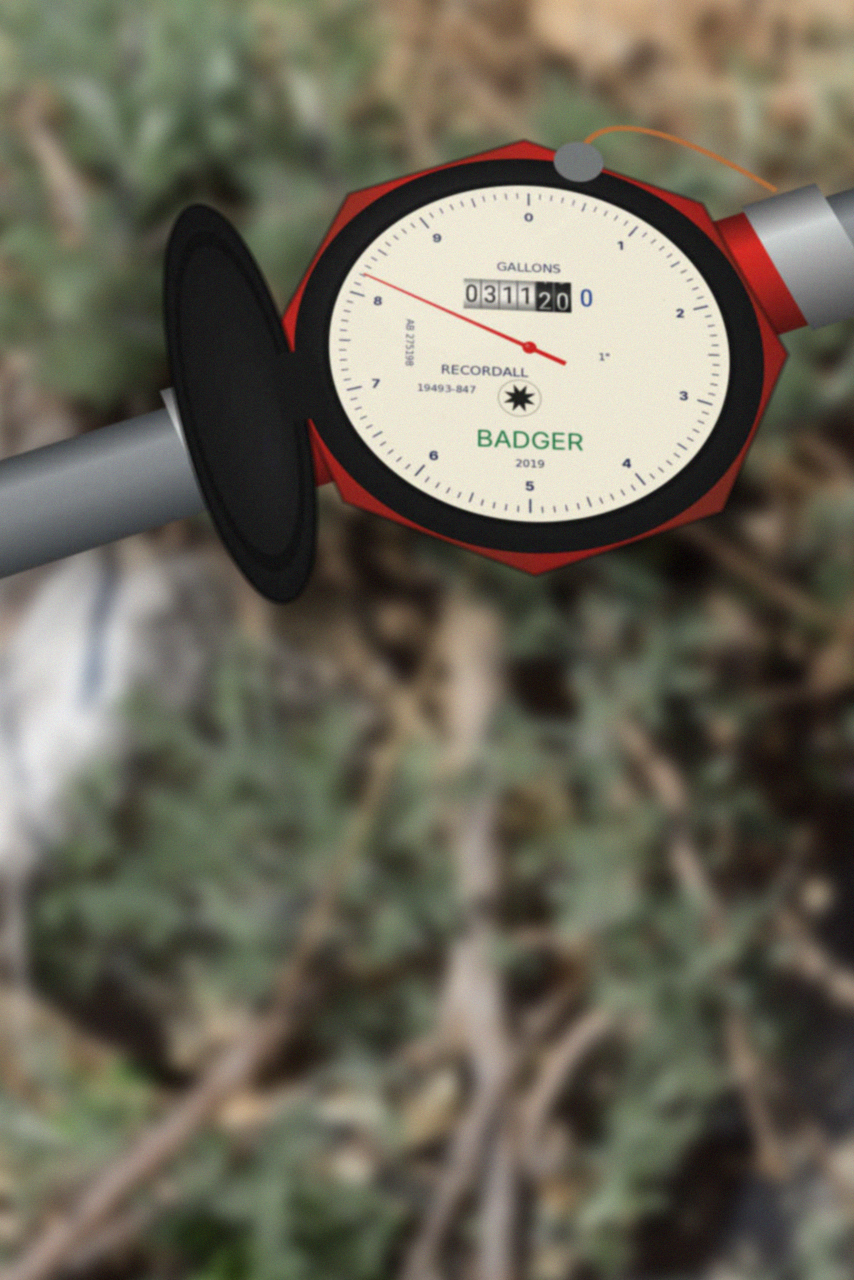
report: 311198.2 (gal)
